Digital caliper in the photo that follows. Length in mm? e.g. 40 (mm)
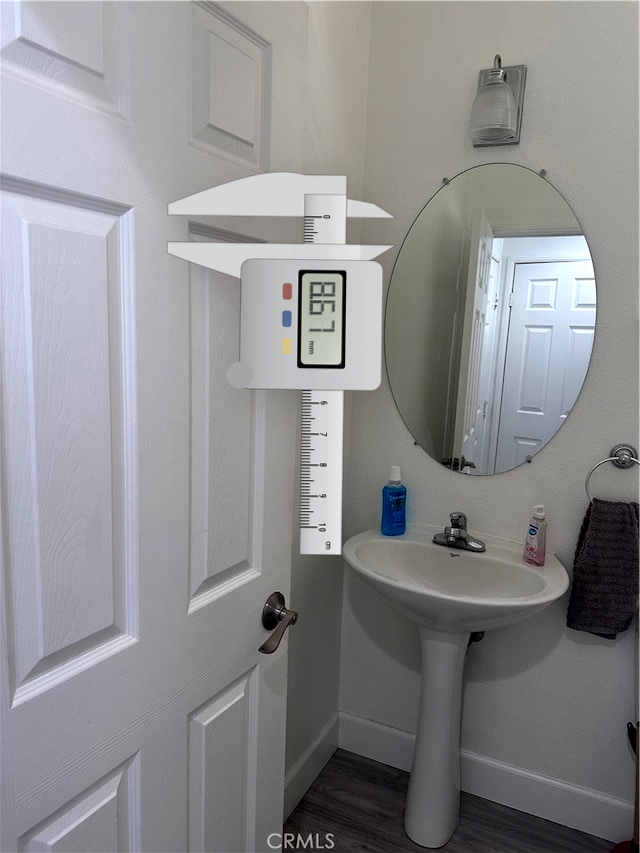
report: 8.67 (mm)
